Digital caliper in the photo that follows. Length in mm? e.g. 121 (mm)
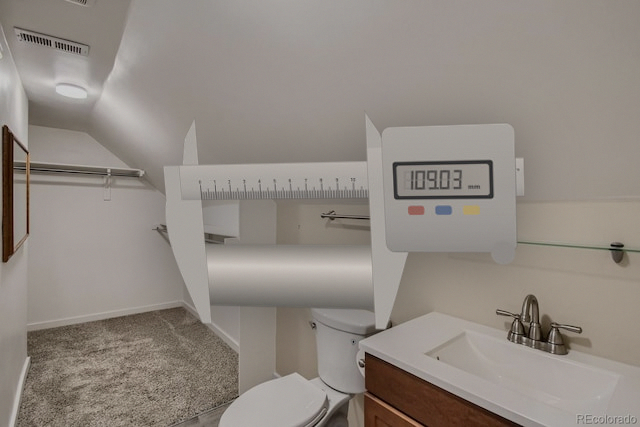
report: 109.03 (mm)
